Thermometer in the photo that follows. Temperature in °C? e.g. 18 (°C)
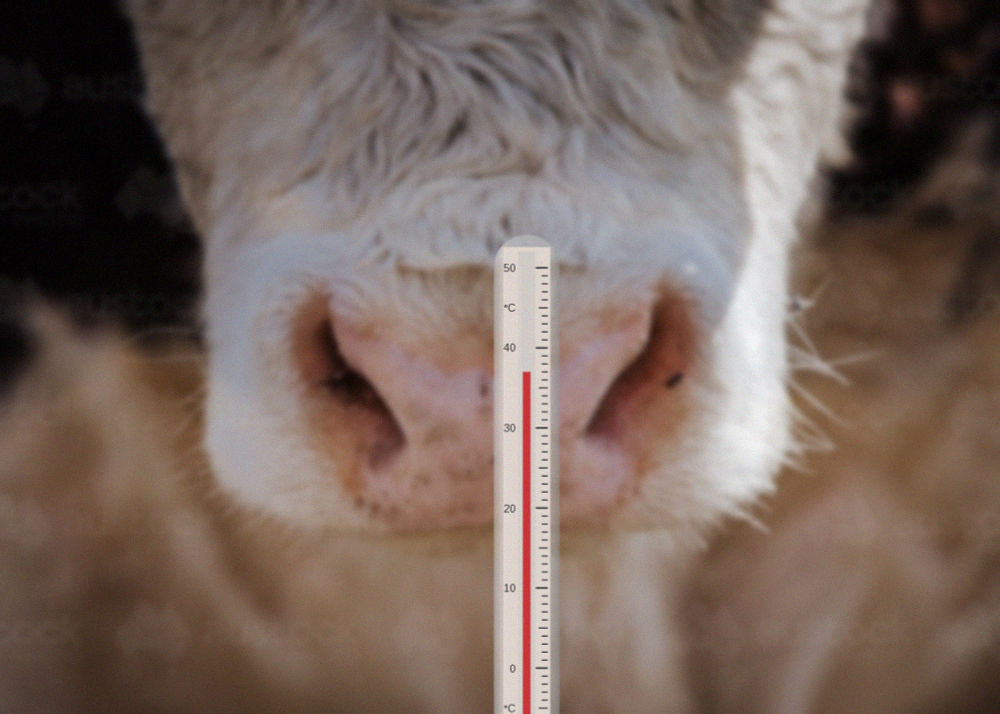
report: 37 (°C)
